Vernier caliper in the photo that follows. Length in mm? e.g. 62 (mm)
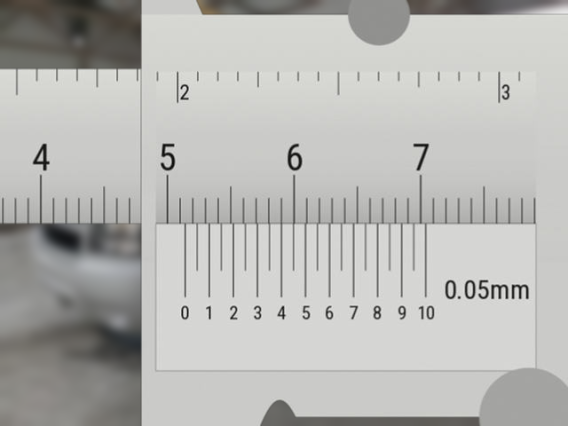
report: 51.4 (mm)
